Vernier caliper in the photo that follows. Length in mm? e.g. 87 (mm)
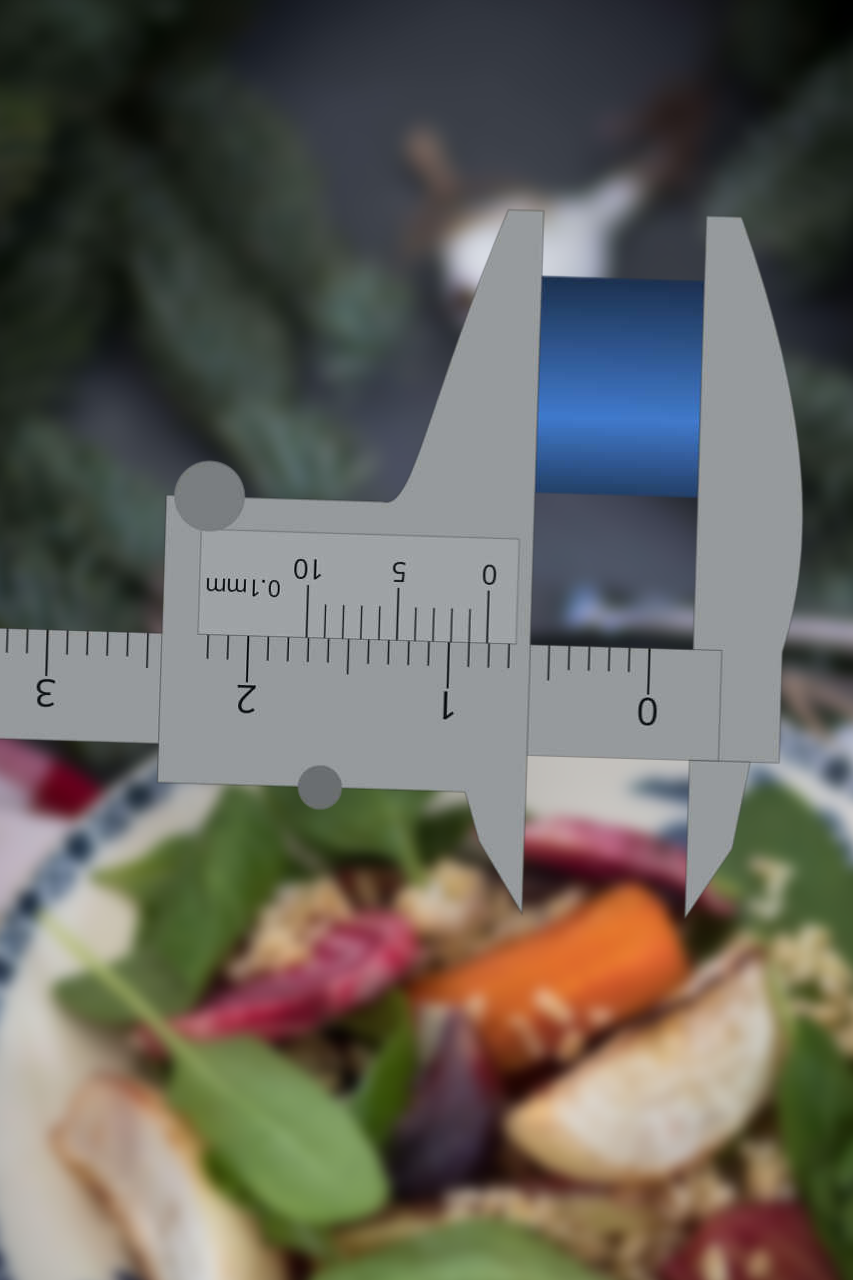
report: 8.1 (mm)
